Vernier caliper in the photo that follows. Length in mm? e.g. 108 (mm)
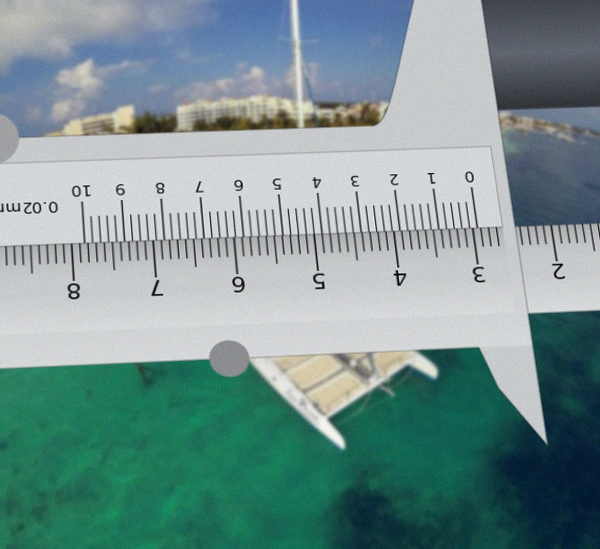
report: 29.4 (mm)
